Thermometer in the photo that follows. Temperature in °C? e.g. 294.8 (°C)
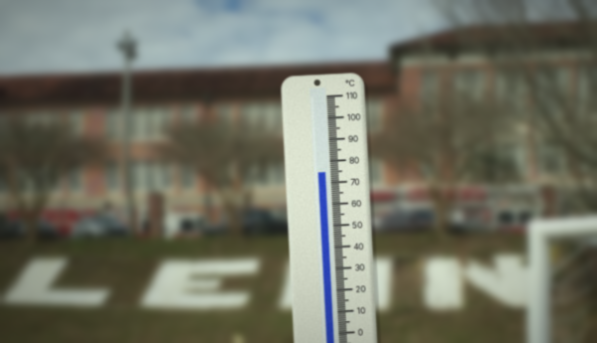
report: 75 (°C)
